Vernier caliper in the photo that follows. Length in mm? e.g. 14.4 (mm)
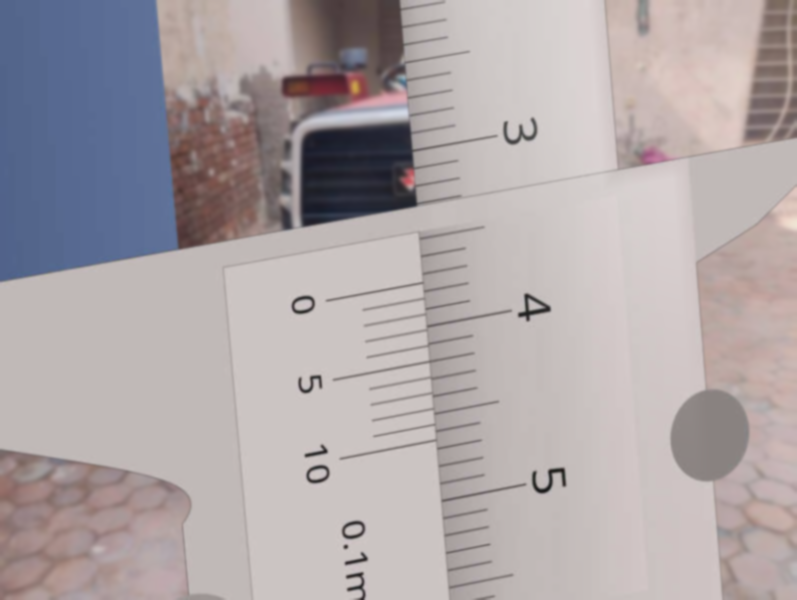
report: 37.5 (mm)
